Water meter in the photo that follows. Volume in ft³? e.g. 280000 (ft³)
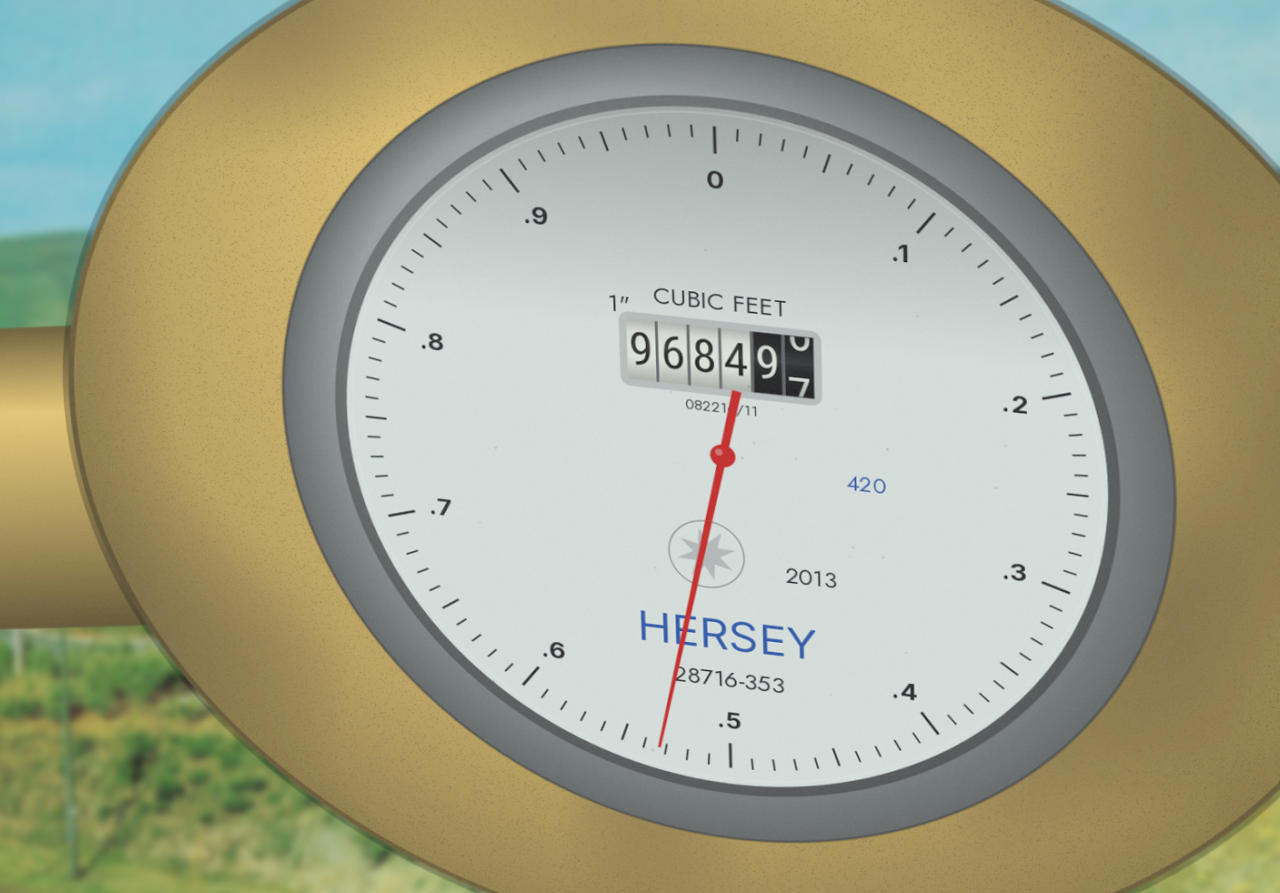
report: 968496.53 (ft³)
